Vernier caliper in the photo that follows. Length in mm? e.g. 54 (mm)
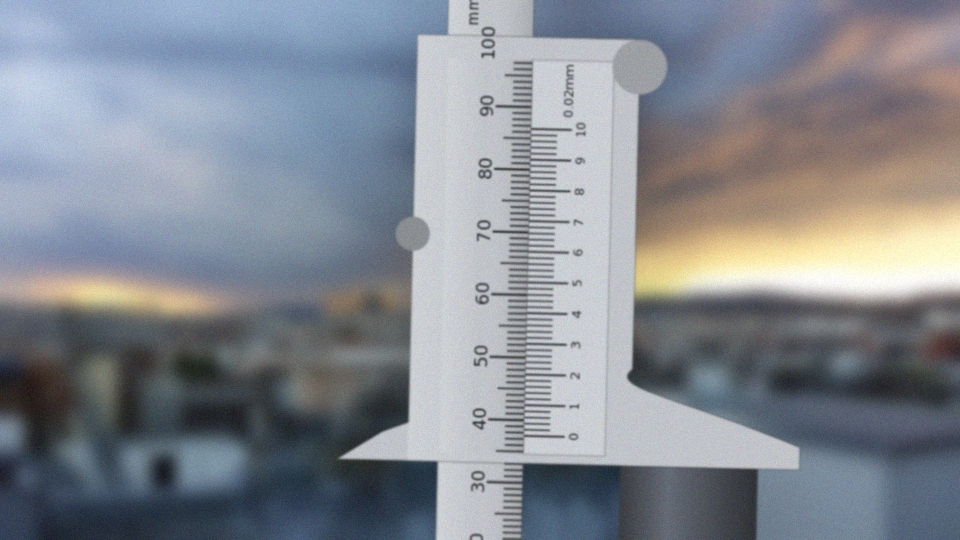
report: 37.5 (mm)
